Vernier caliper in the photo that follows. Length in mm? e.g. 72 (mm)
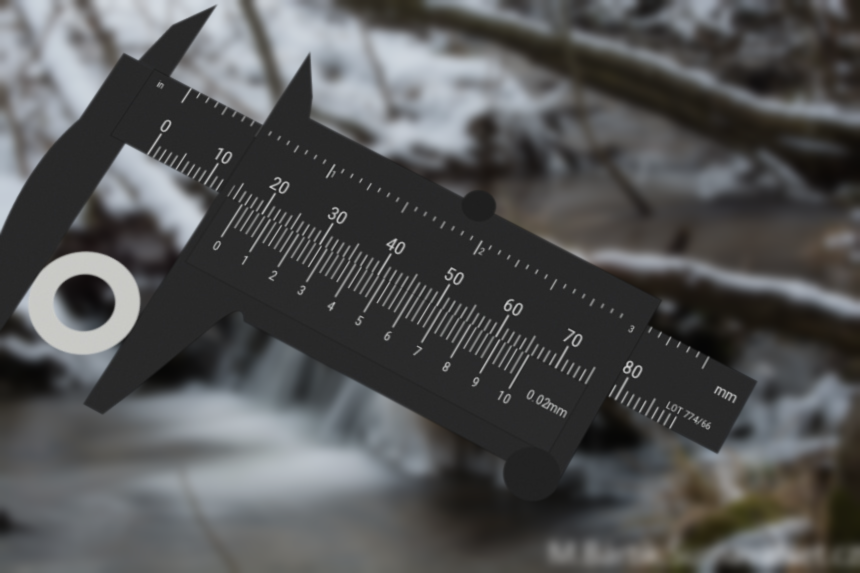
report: 16.6 (mm)
